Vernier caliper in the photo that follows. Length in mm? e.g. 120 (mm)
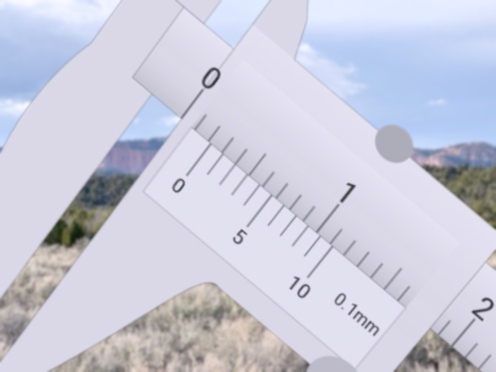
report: 2.2 (mm)
